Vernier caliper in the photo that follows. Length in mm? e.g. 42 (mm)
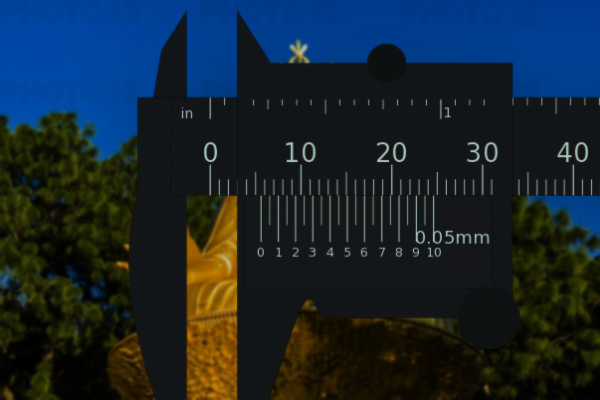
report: 5.6 (mm)
